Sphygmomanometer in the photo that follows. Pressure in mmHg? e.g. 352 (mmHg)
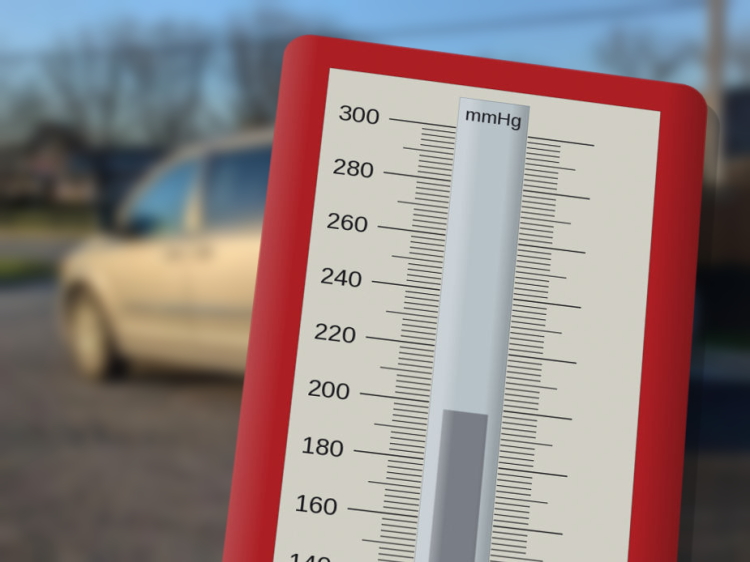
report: 198 (mmHg)
